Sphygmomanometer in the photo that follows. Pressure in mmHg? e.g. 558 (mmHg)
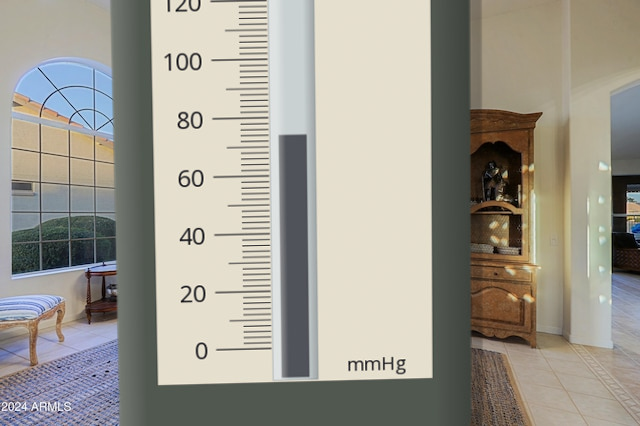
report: 74 (mmHg)
